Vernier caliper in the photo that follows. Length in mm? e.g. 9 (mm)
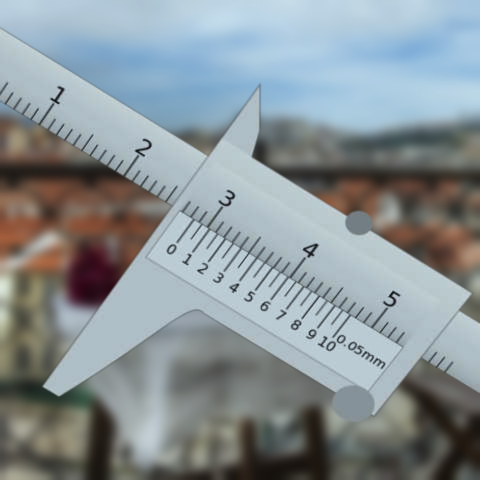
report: 28.4 (mm)
